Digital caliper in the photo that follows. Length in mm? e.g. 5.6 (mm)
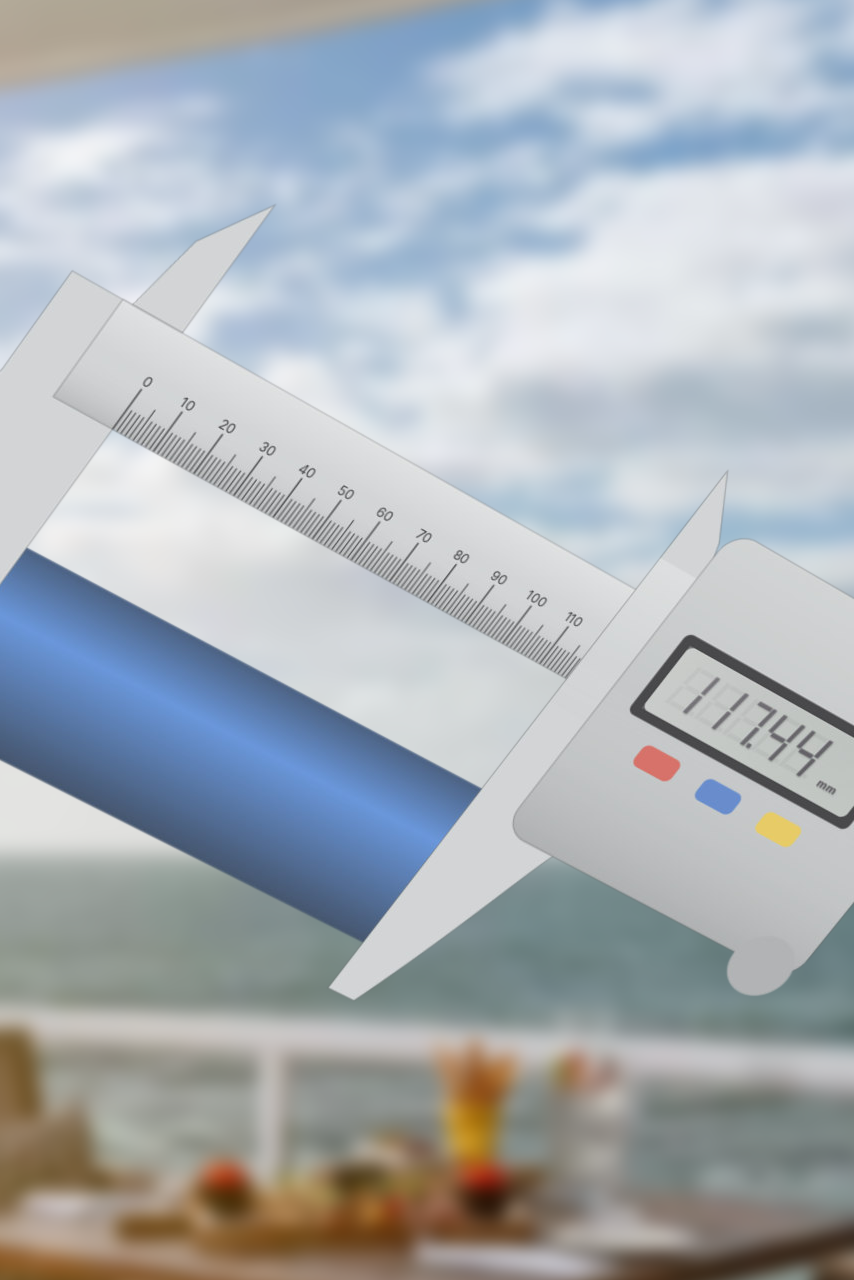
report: 117.44 (mm)
